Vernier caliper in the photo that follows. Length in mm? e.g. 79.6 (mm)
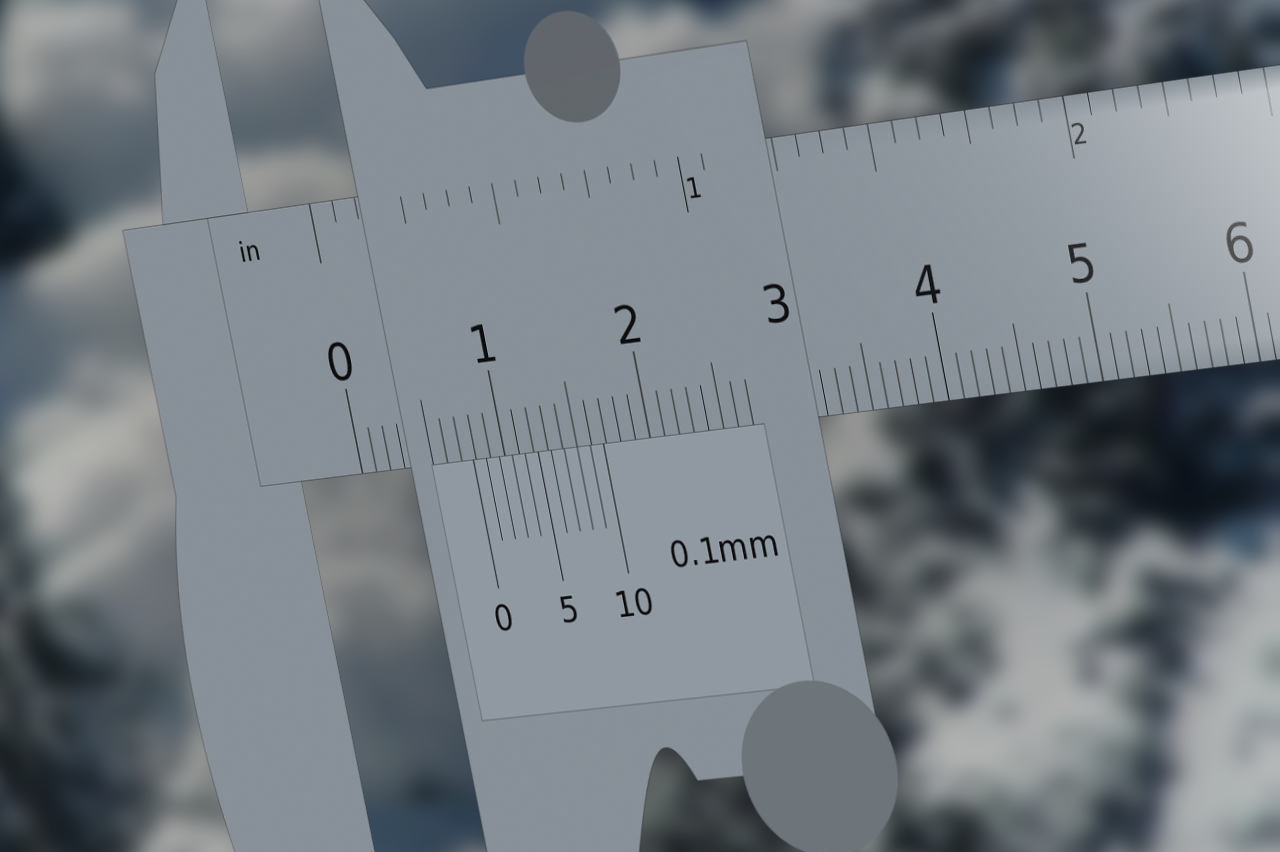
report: 7.8 (mm)
